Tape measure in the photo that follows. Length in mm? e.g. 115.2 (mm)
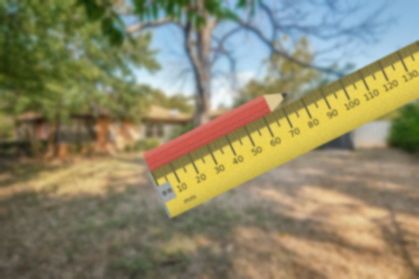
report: 75 (mm)
